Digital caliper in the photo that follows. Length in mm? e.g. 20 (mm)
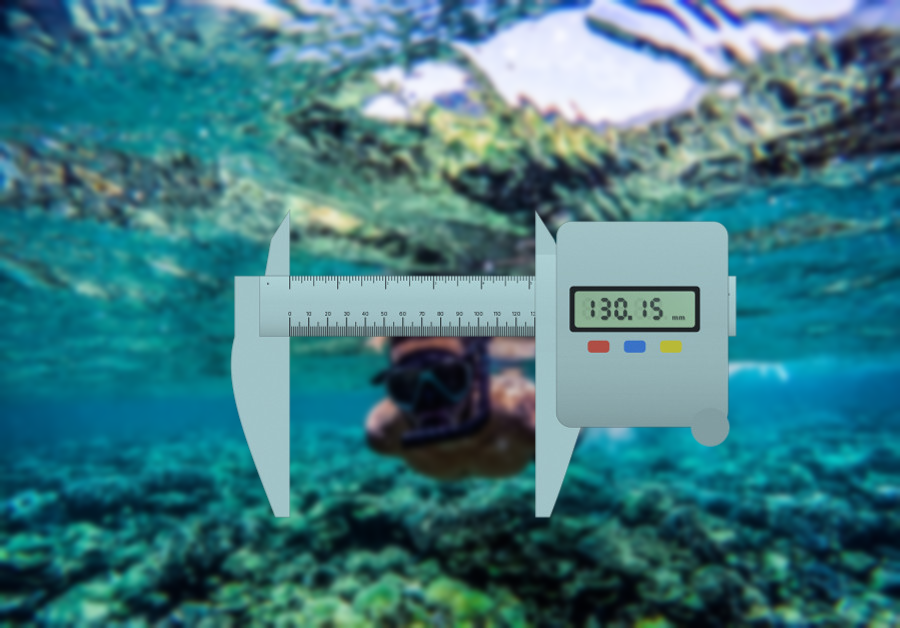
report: 130.15 (mm)
